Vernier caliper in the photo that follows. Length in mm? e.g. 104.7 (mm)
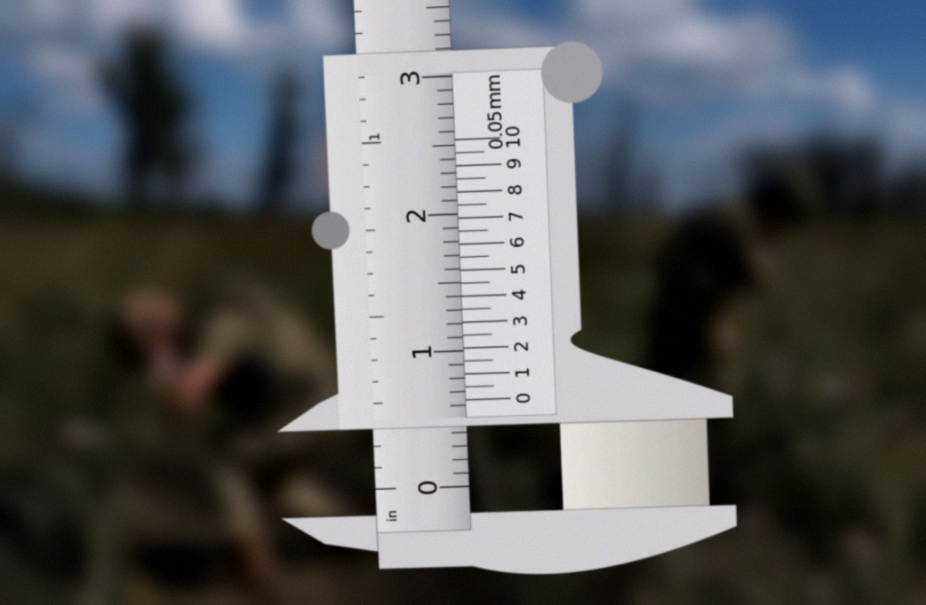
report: 6.4 (mm)
